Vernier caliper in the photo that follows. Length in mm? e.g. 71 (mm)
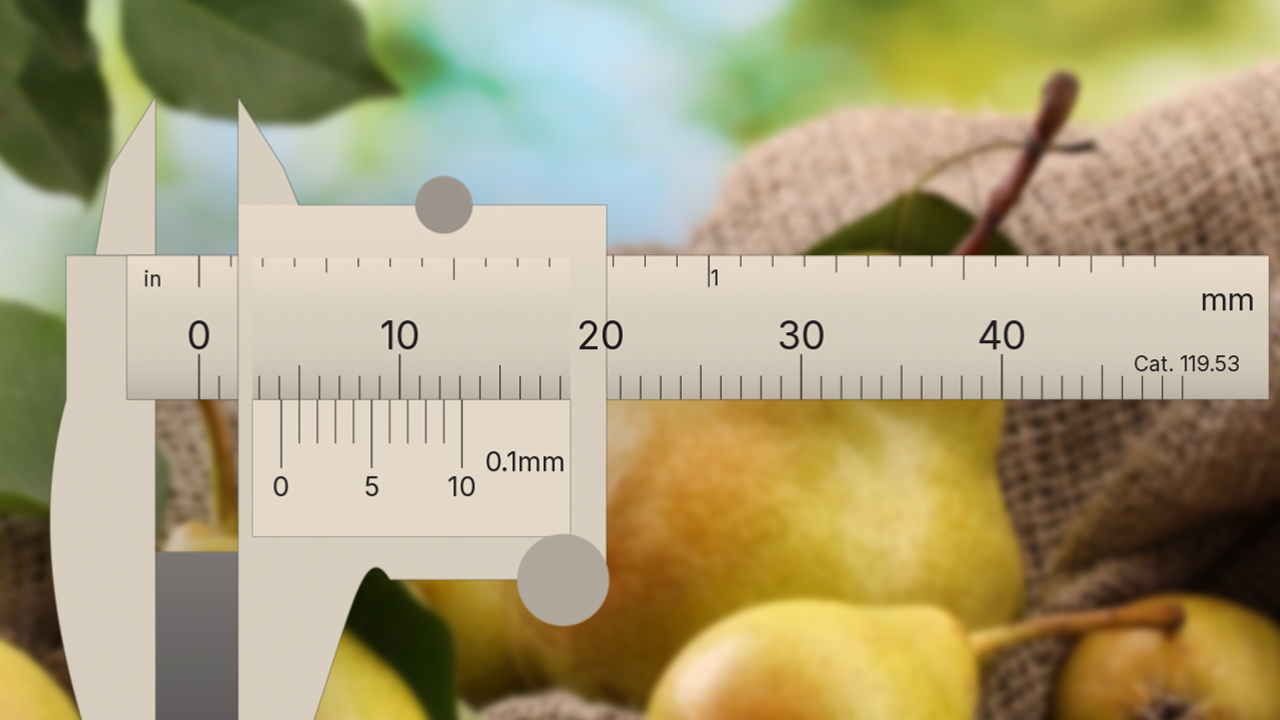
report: 4.1 (mm)
